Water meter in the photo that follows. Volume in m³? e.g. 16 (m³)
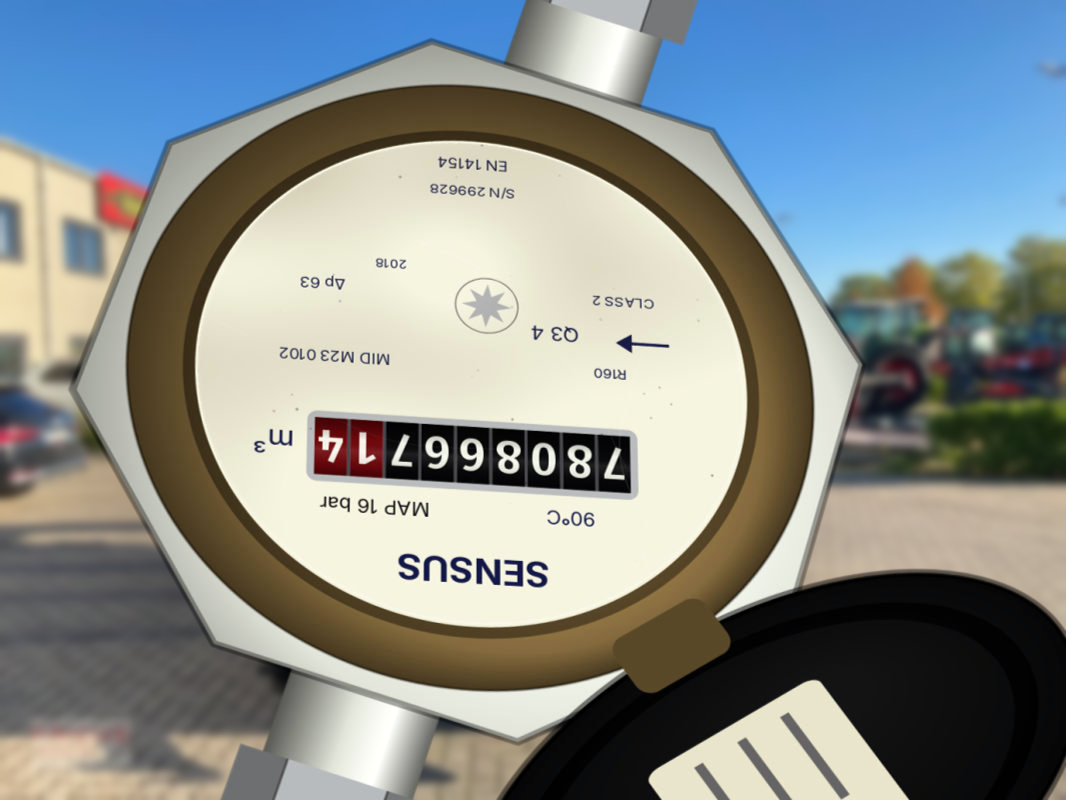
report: 7808667.14 (m³)
